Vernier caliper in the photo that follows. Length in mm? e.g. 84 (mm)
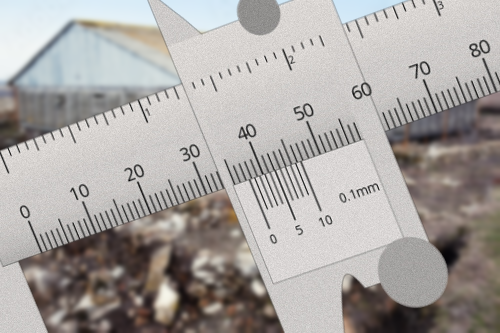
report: 37.6 (mm)
